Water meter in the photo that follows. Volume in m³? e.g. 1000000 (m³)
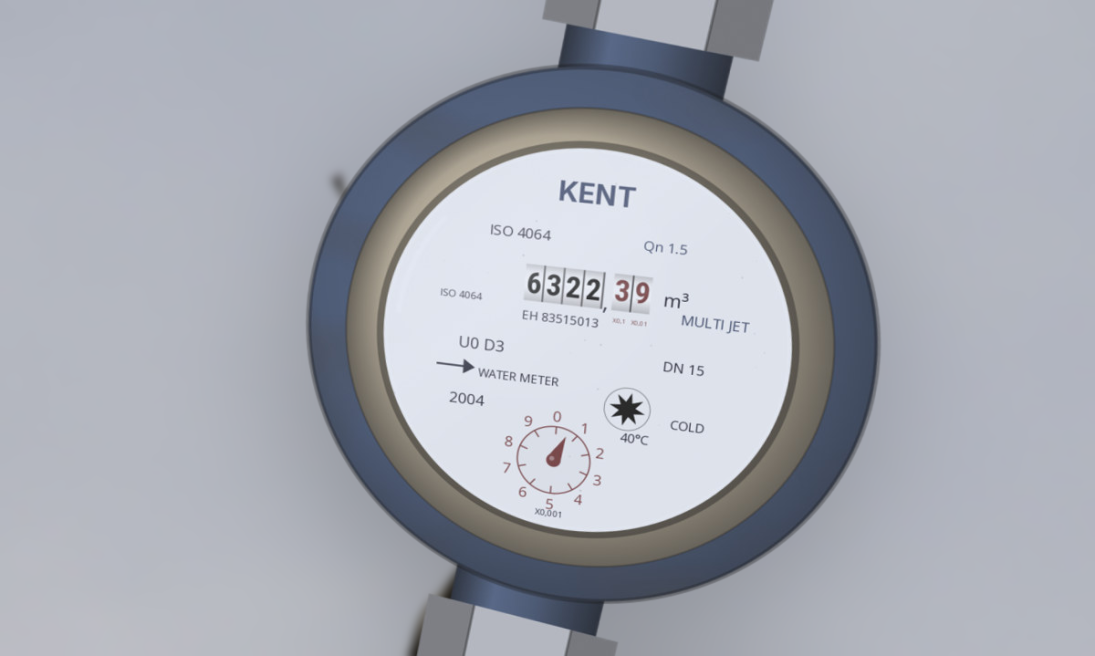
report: 6322.390 (m³)
